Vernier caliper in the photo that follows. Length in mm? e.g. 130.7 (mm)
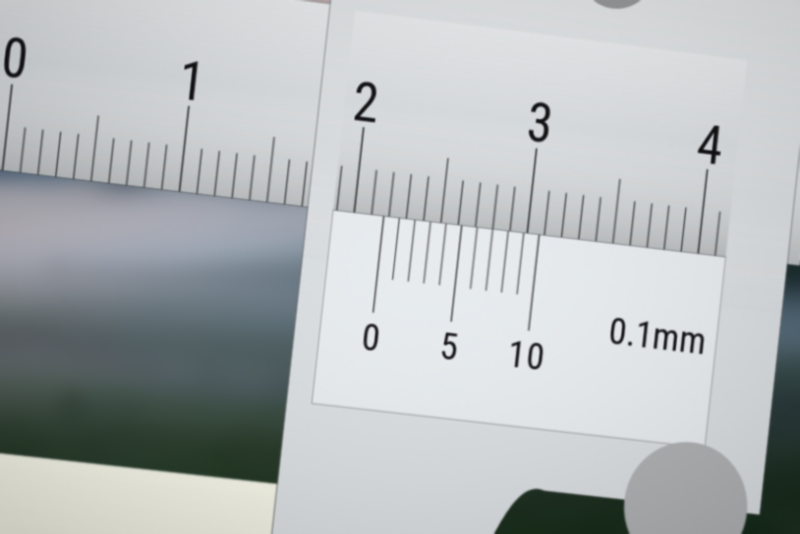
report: 21.7 (mm)
